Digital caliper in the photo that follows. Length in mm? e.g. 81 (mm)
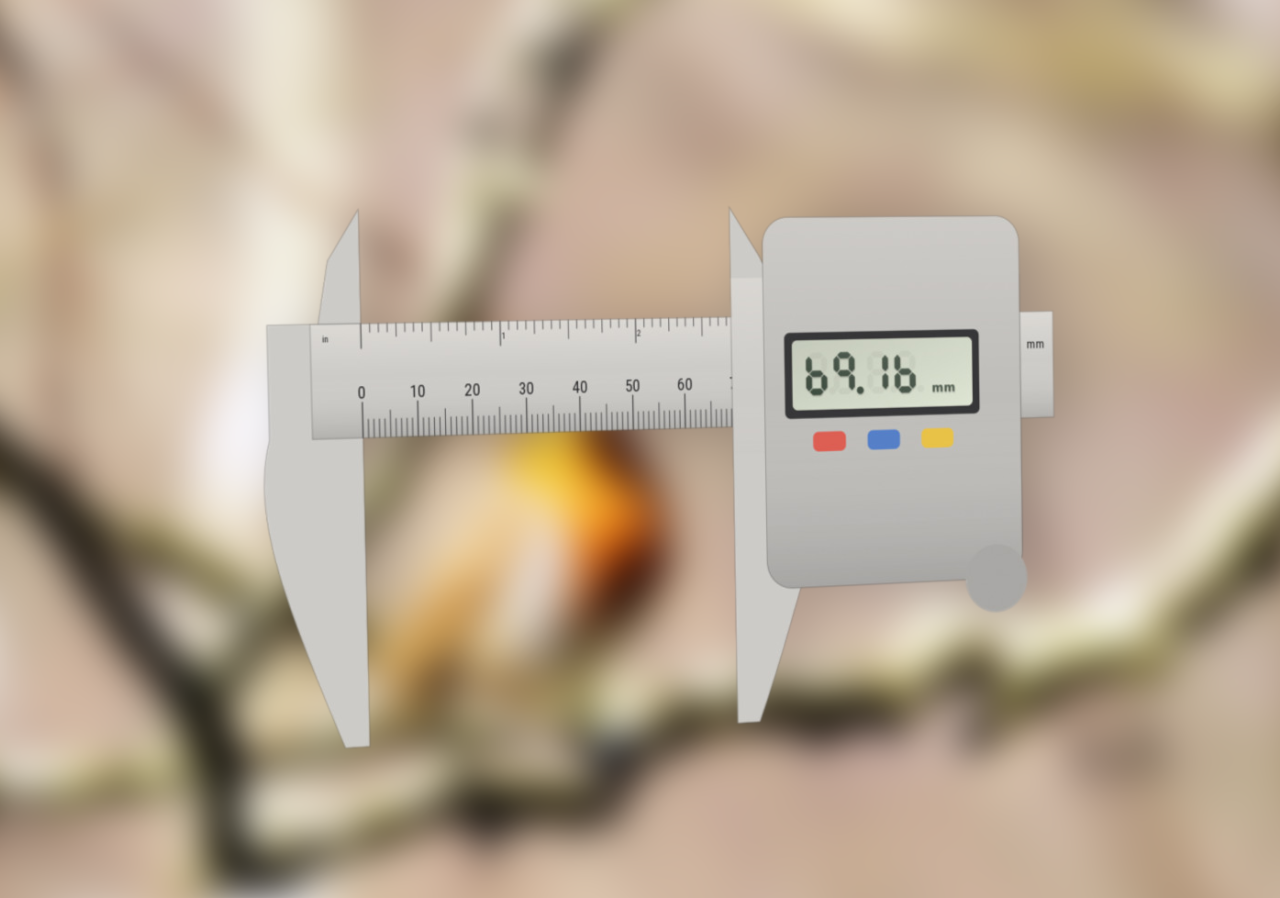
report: 69.16 (mm)
